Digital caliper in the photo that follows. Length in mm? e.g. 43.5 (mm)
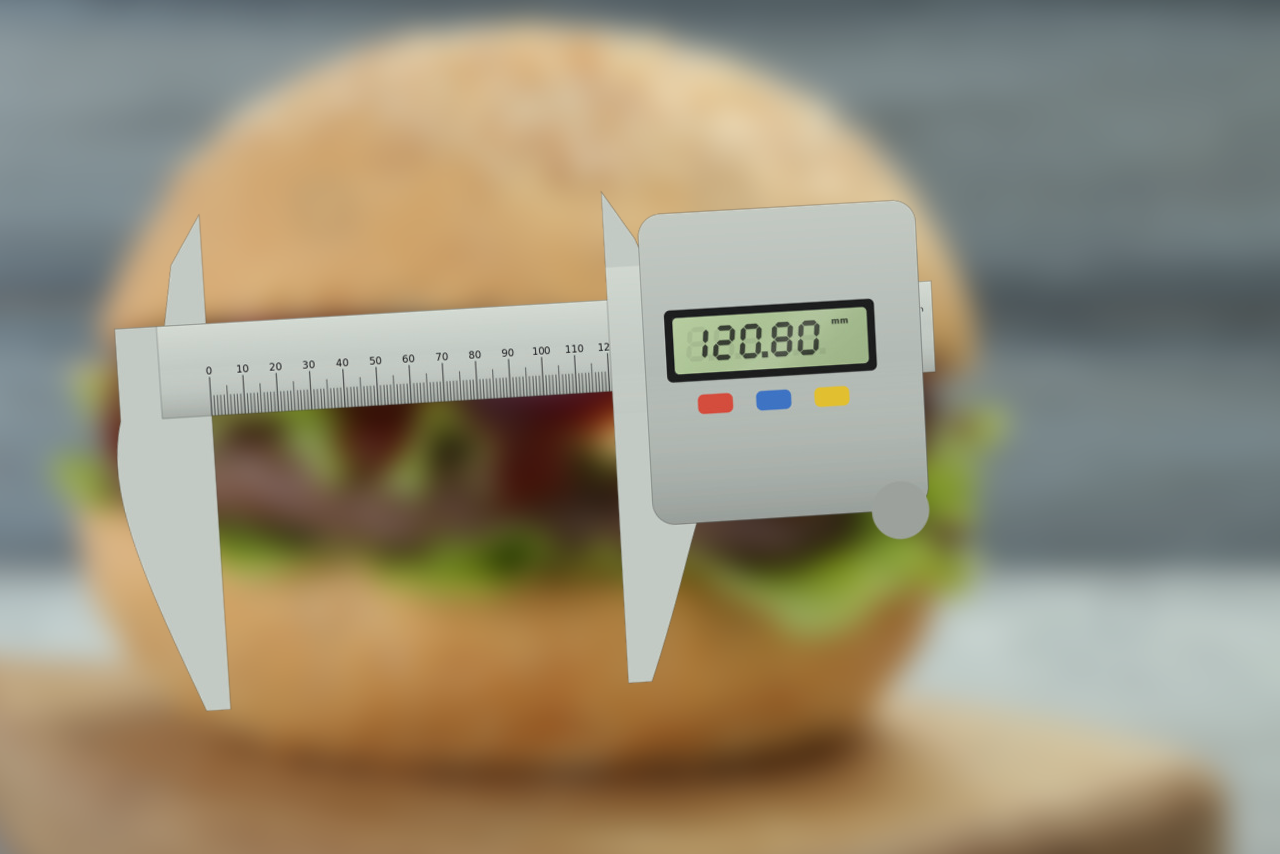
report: 120.80 (mm)
